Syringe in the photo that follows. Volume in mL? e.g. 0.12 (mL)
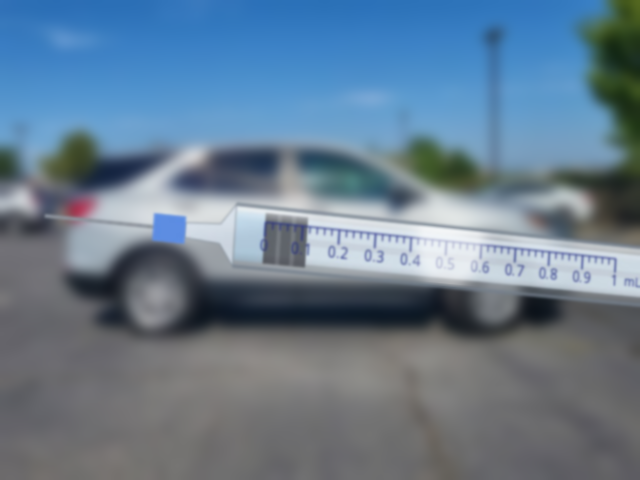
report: 0 (mL)
